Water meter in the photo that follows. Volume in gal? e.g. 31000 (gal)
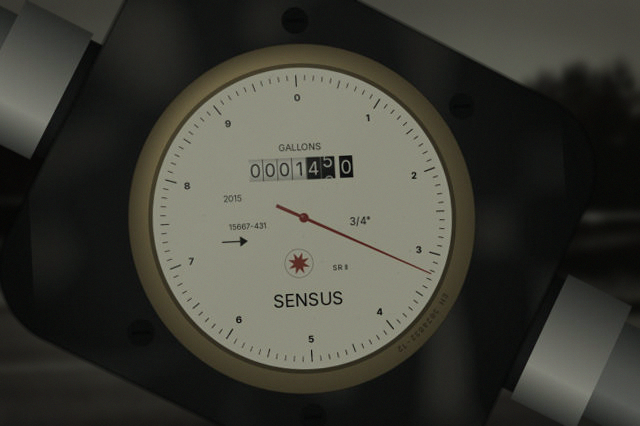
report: 1453.2 (gal)
